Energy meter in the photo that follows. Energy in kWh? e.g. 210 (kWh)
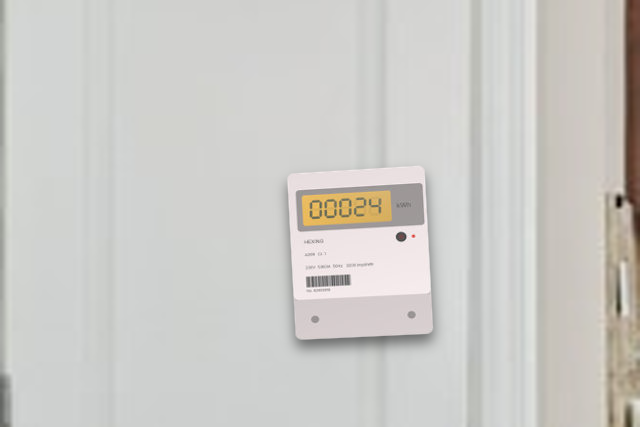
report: 24 (kWh)
